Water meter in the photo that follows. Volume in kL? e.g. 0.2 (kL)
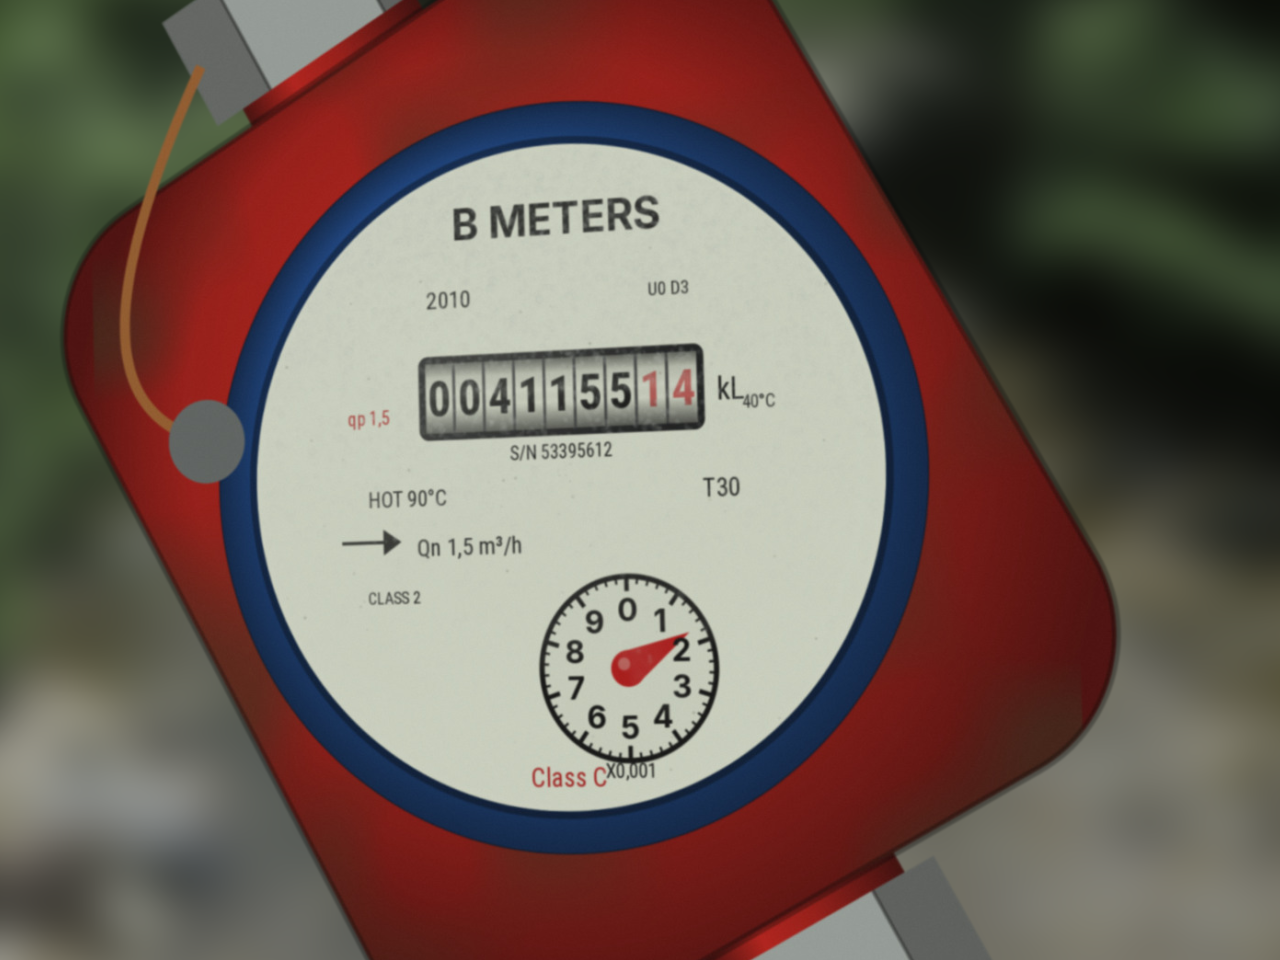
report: 41155.141 (kL)
